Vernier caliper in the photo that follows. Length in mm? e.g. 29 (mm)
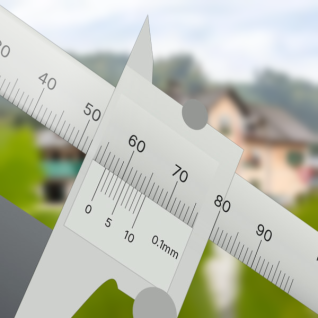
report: 56.4 (mm)
